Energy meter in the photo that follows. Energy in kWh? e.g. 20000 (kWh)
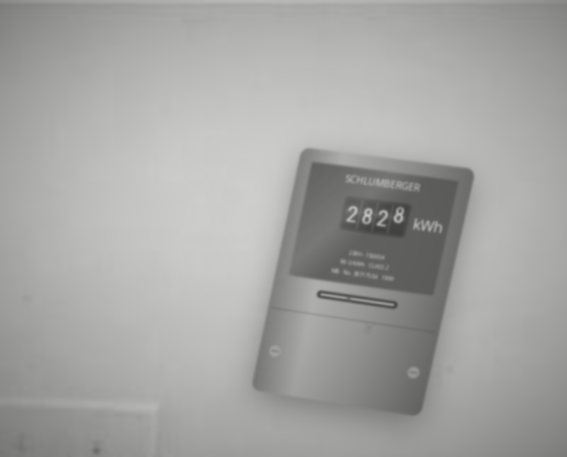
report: 2828 (kWh)
